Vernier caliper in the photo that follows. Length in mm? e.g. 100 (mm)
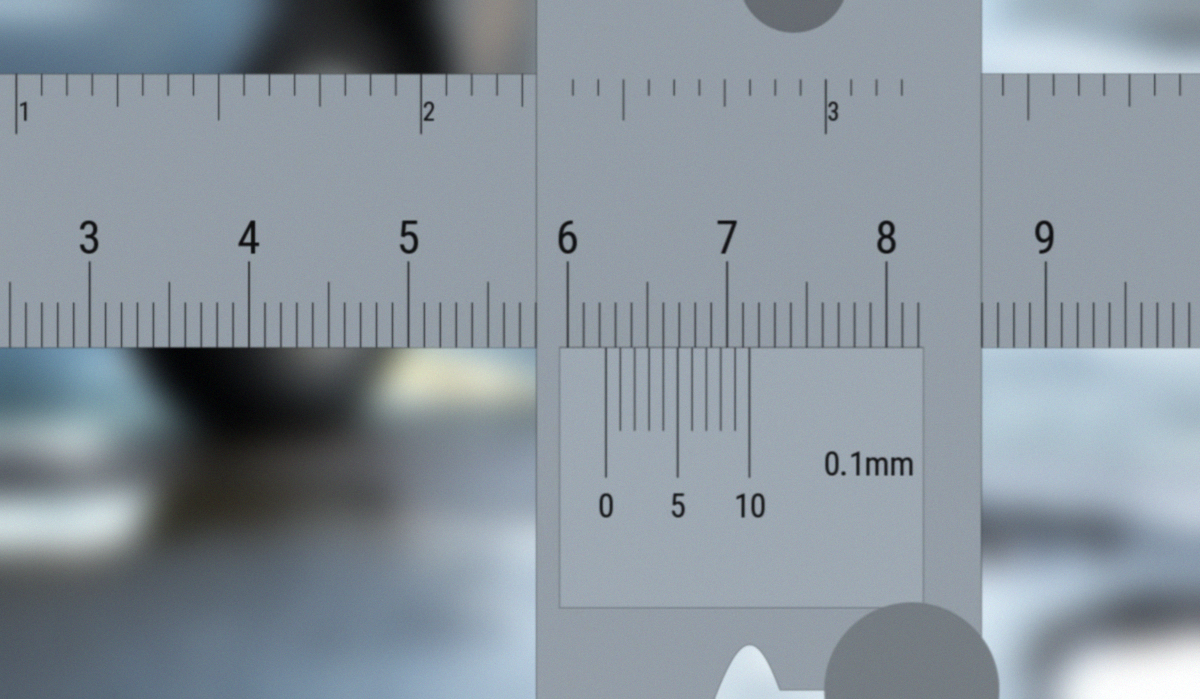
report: 62.4 (mm)
